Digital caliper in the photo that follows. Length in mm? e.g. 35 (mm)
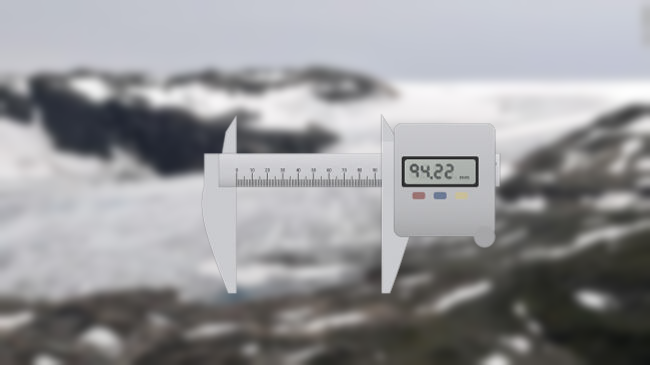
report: 94.22 (mm)
